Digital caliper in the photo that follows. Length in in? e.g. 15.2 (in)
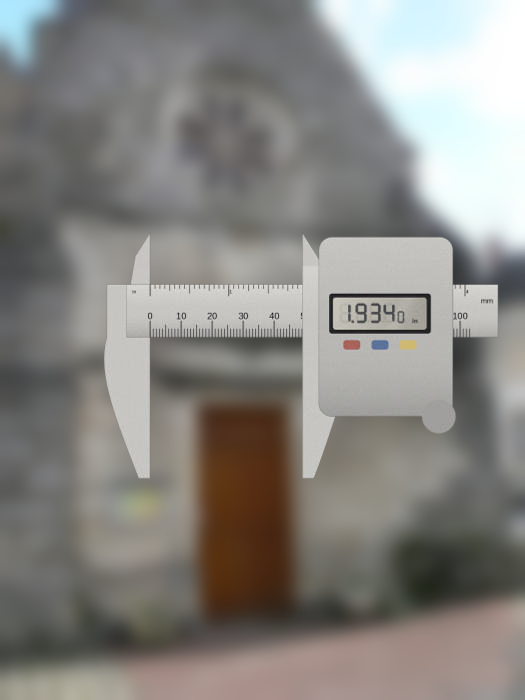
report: 1.9340 (in)
